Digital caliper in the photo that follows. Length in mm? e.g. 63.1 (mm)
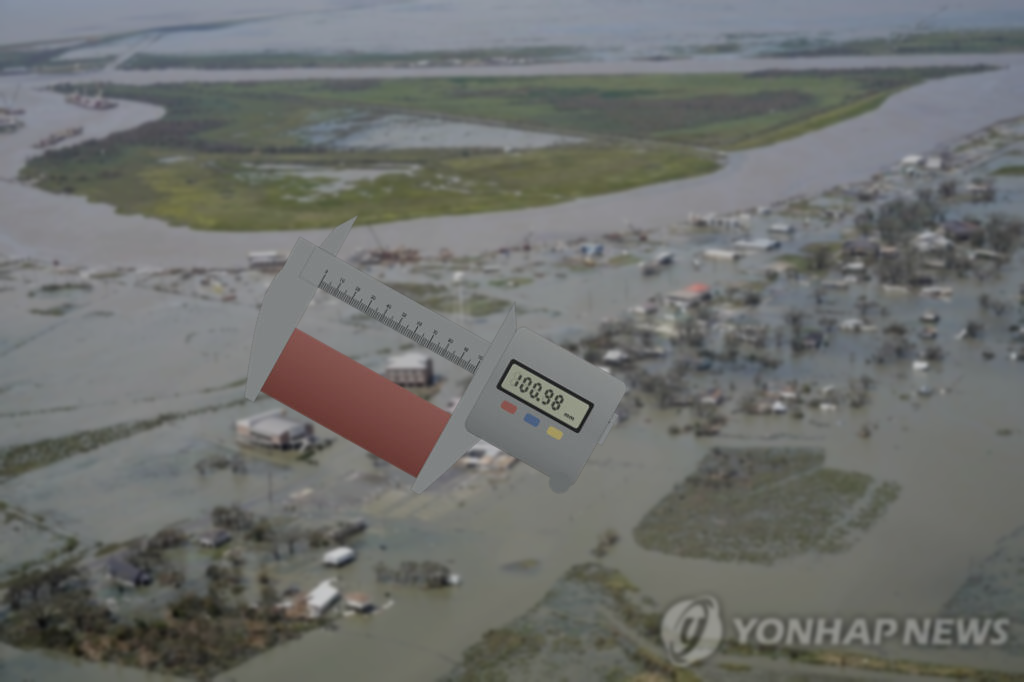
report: 100.98 (mm)
